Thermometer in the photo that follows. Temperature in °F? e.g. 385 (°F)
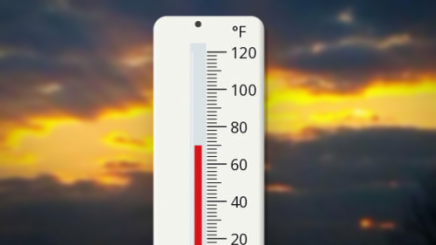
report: 70 (°F)
